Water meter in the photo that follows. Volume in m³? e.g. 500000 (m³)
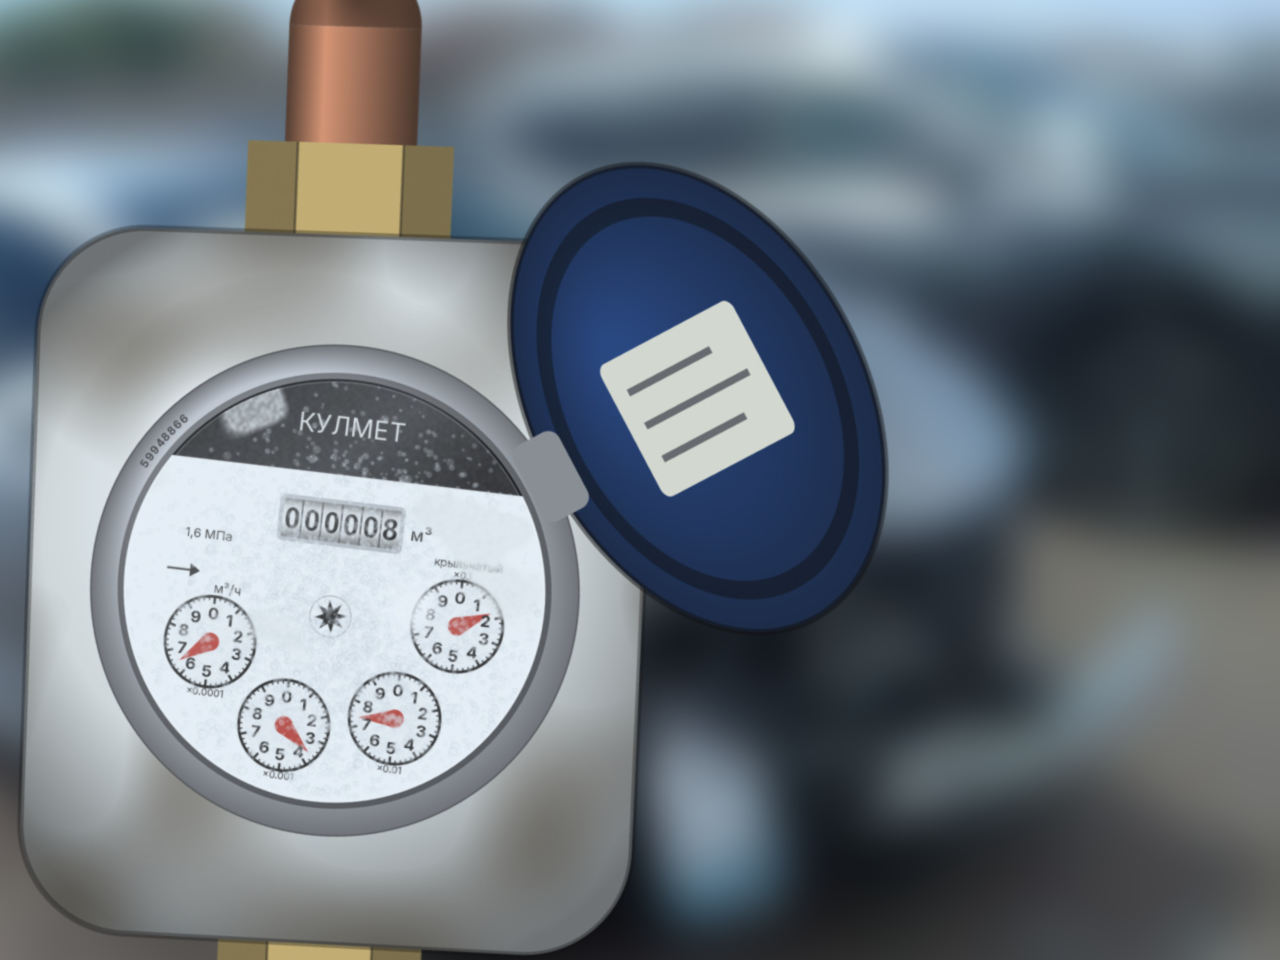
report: 8.1736 (m³)
